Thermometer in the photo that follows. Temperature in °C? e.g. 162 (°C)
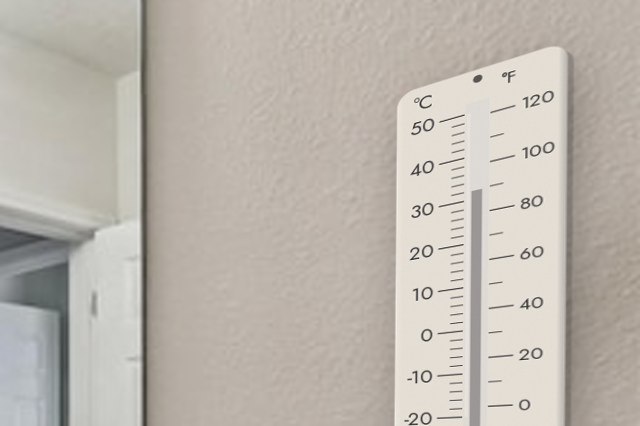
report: 32 (°C)
